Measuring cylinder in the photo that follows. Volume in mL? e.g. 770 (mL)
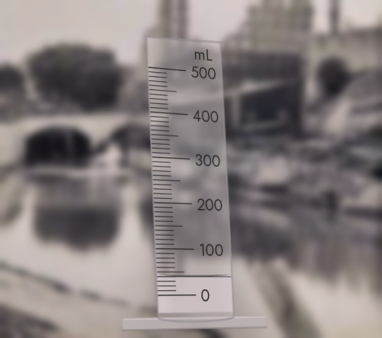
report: 40 (mL)
